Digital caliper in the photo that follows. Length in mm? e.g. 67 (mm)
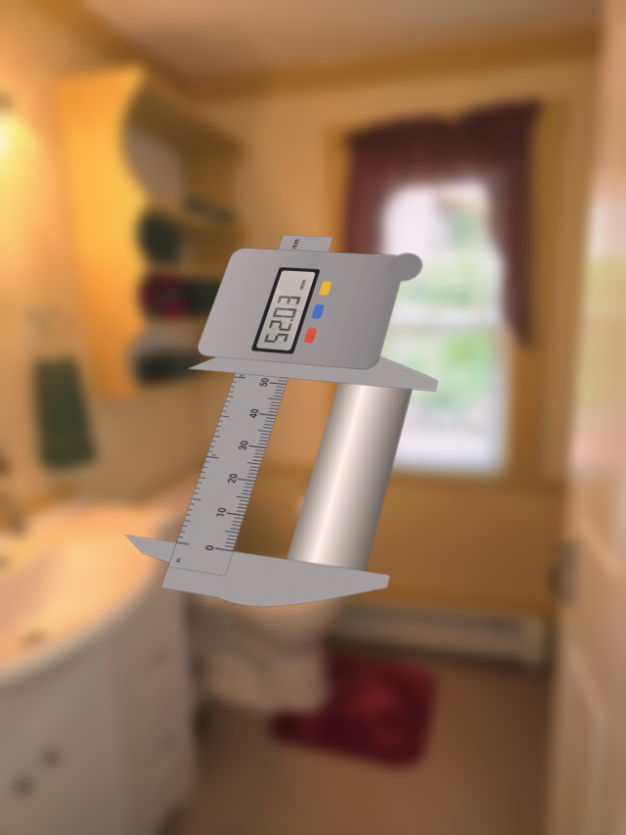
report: 52.03 (mm)
